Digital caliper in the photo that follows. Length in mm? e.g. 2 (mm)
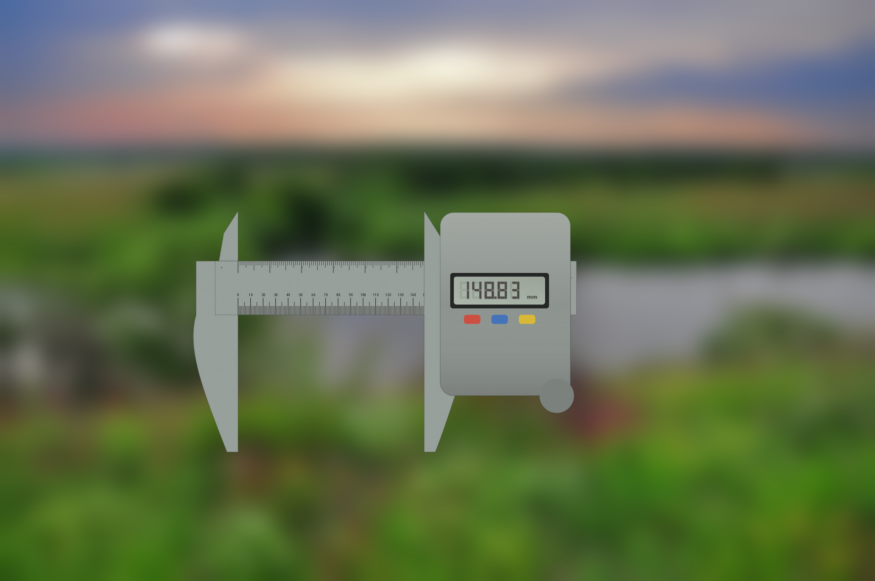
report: 148.83 (mm)
